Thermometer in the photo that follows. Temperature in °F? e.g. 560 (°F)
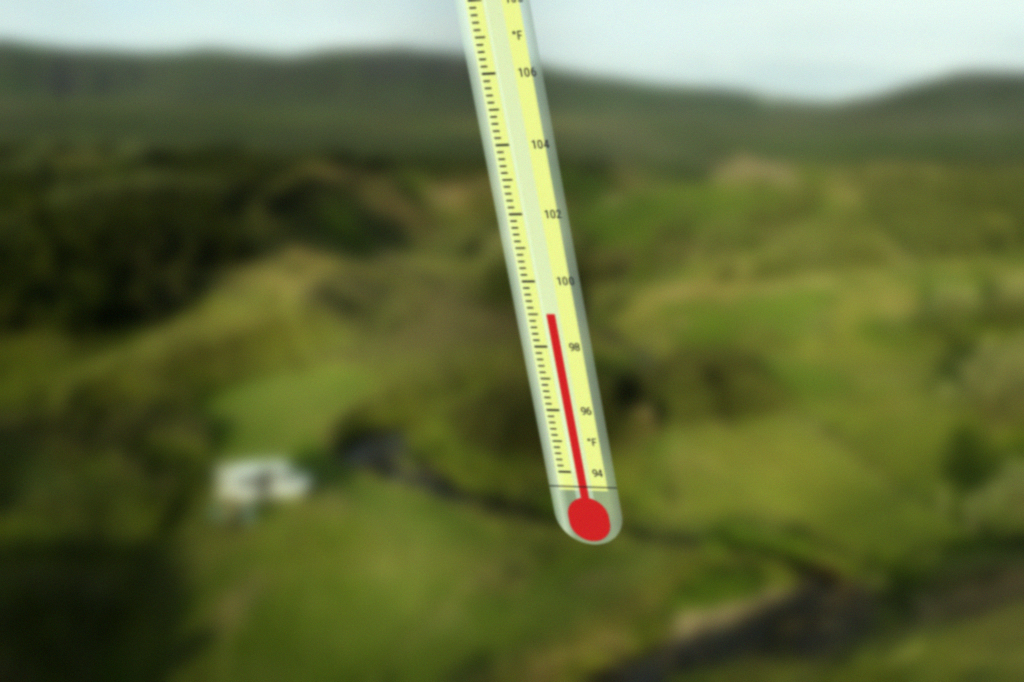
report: 99 (°F)
